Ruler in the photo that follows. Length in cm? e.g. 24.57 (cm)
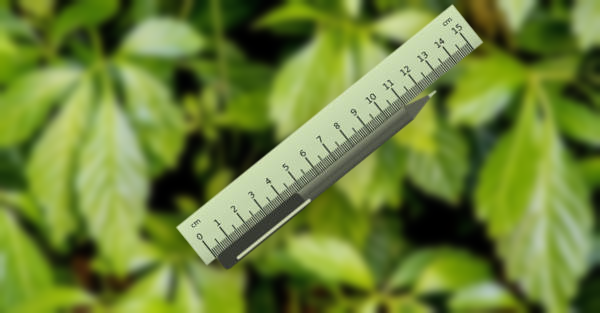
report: 12.5 (cm)
